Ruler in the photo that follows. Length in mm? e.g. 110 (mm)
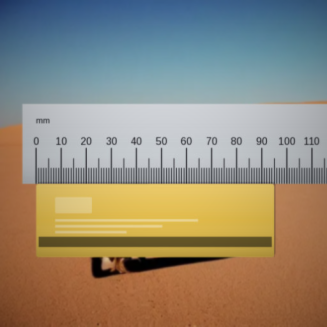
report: 95 (mm)
